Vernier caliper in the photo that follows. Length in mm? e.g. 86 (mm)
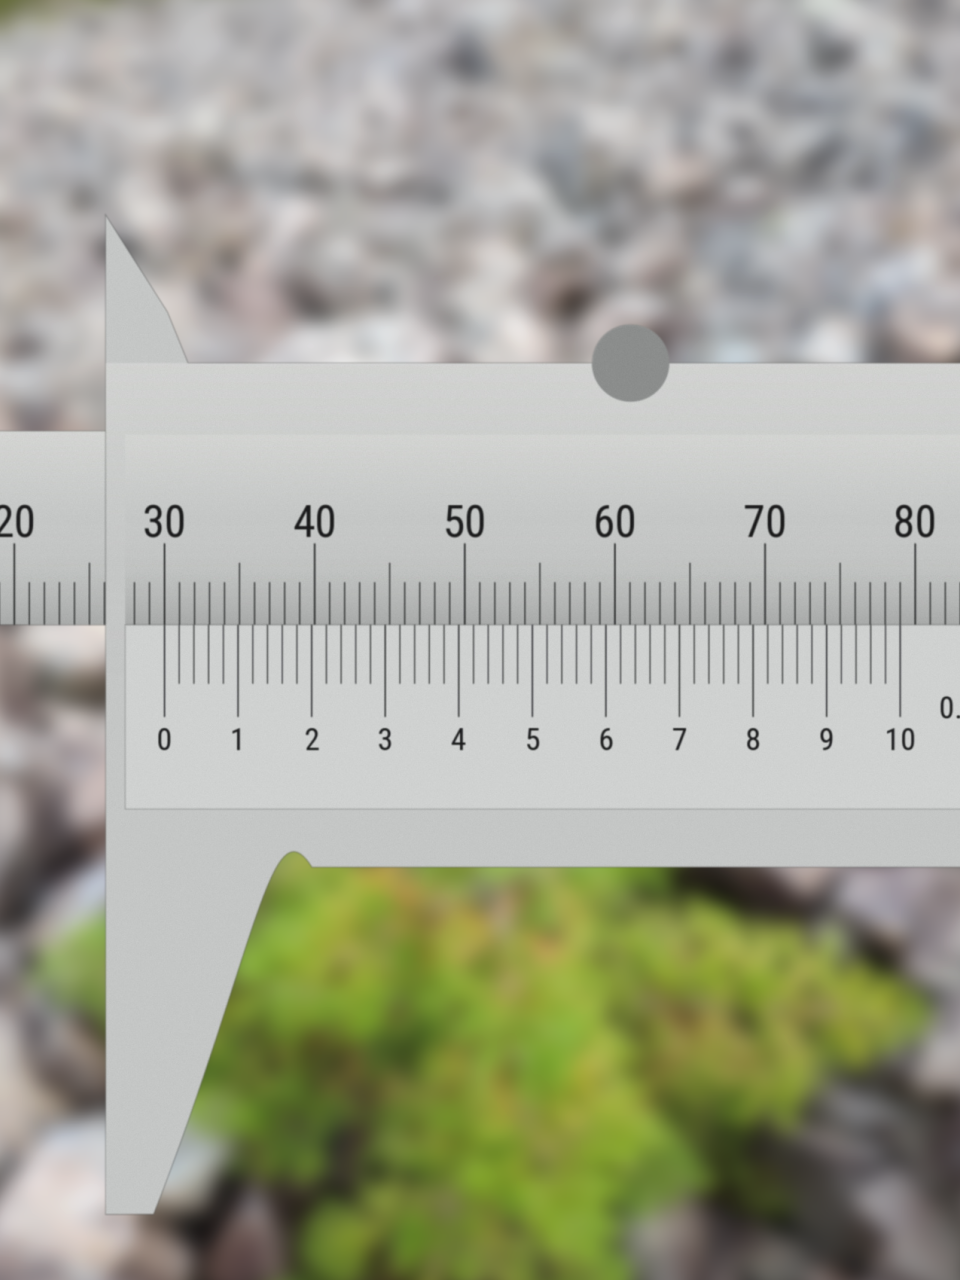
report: 30.0 (mm)
